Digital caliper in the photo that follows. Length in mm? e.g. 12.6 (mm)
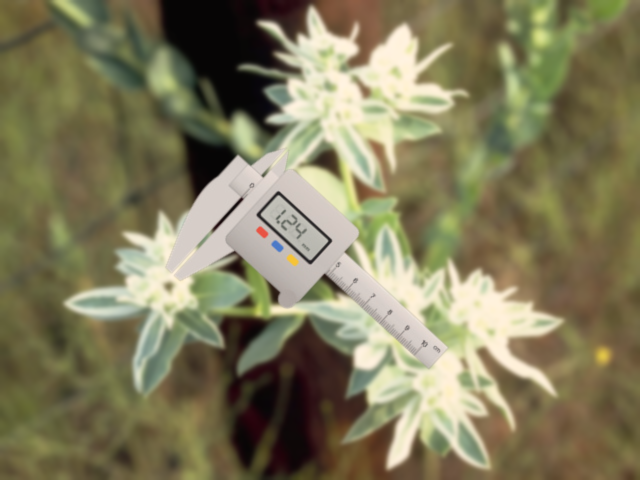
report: 1.24 (mm)
